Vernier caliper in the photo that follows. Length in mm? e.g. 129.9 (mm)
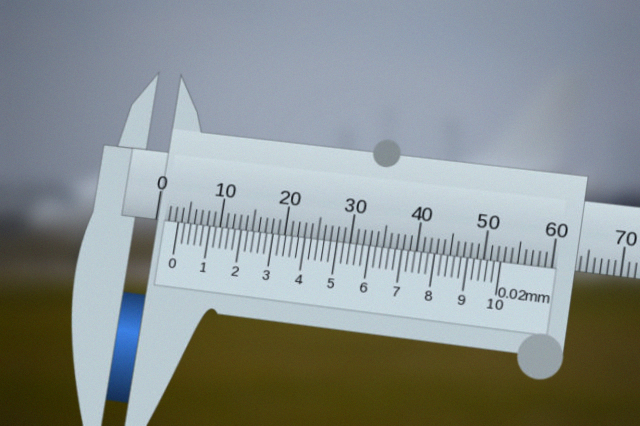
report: 3.5 (mm)
